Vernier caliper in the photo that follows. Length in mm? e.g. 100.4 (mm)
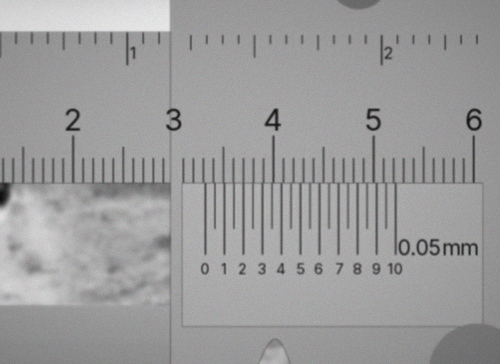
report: 33.2 (mm)
